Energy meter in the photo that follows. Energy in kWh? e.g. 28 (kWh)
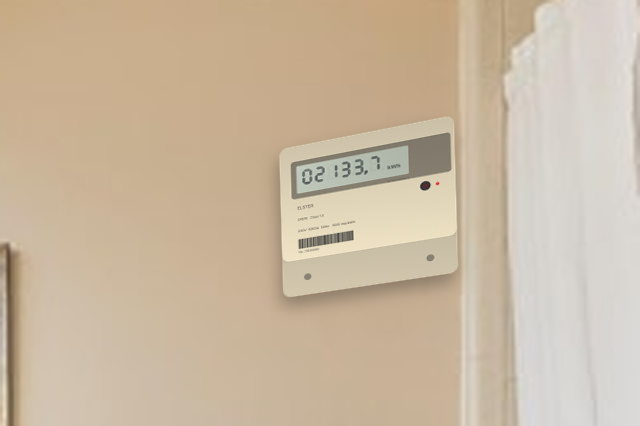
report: 2133.7 (kWh)
